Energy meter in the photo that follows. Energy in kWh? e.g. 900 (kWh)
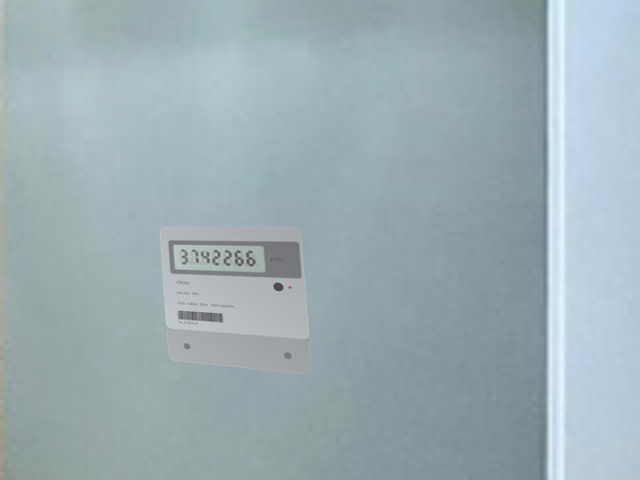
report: 3742266 (kWh)
